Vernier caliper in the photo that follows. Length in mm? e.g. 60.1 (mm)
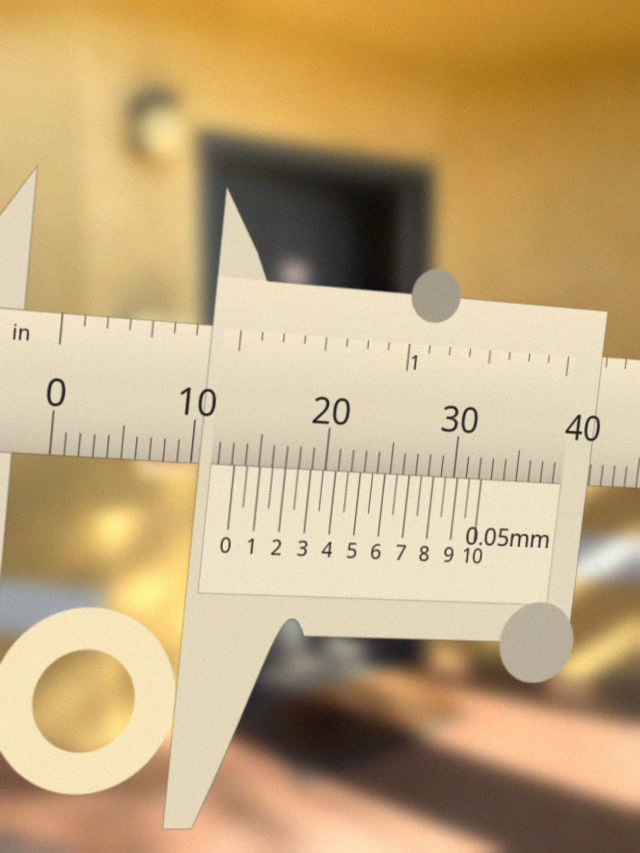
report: 13.2 (mm)
